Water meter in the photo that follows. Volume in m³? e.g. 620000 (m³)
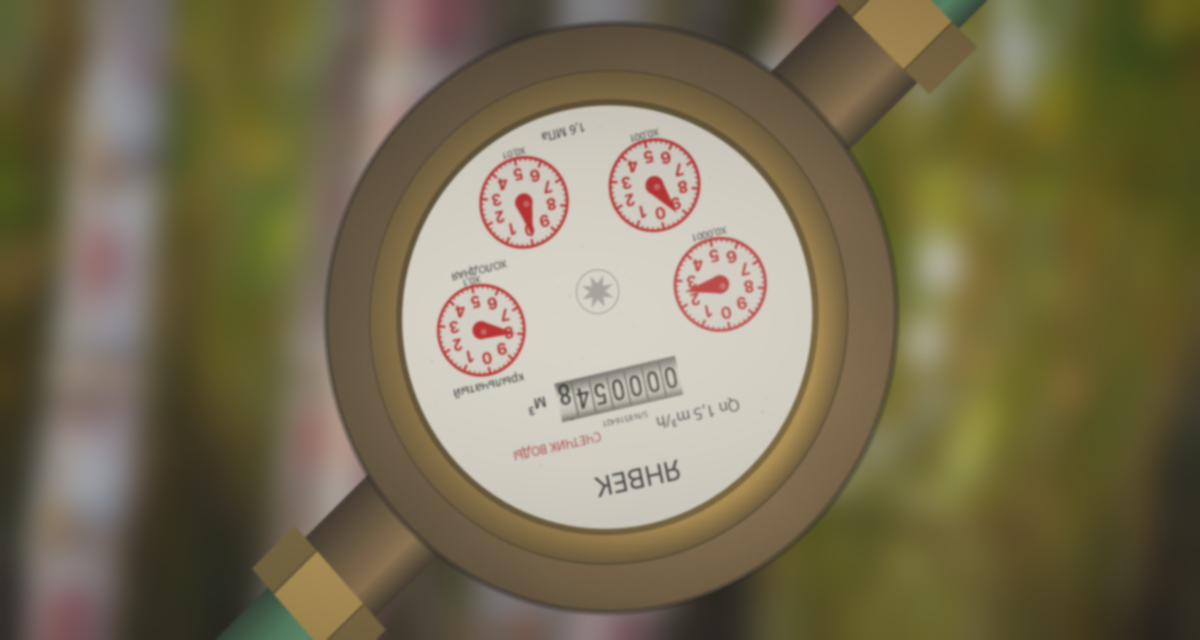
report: 547.7992 (m³)
